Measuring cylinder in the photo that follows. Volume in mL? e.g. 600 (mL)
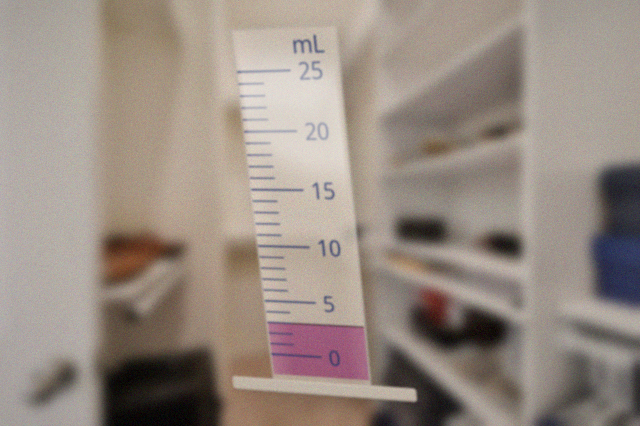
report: 3 (mL)
